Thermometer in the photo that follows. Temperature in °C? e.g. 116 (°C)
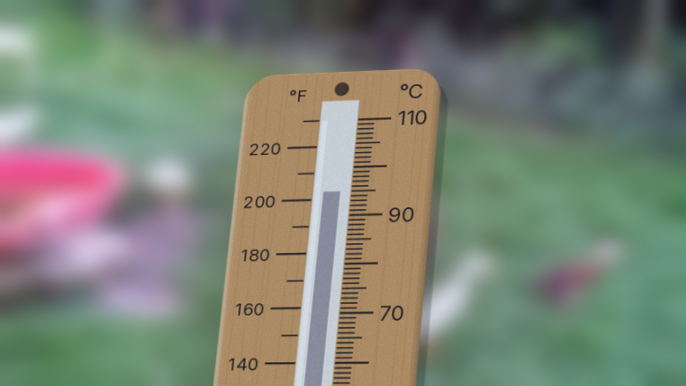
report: 95 (°C)
